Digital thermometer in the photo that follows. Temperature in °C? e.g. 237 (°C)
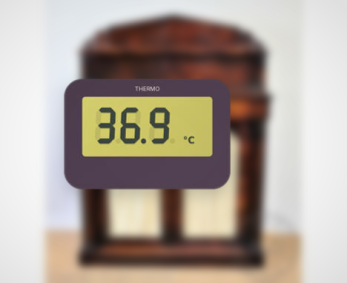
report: 36.9 (°C)
